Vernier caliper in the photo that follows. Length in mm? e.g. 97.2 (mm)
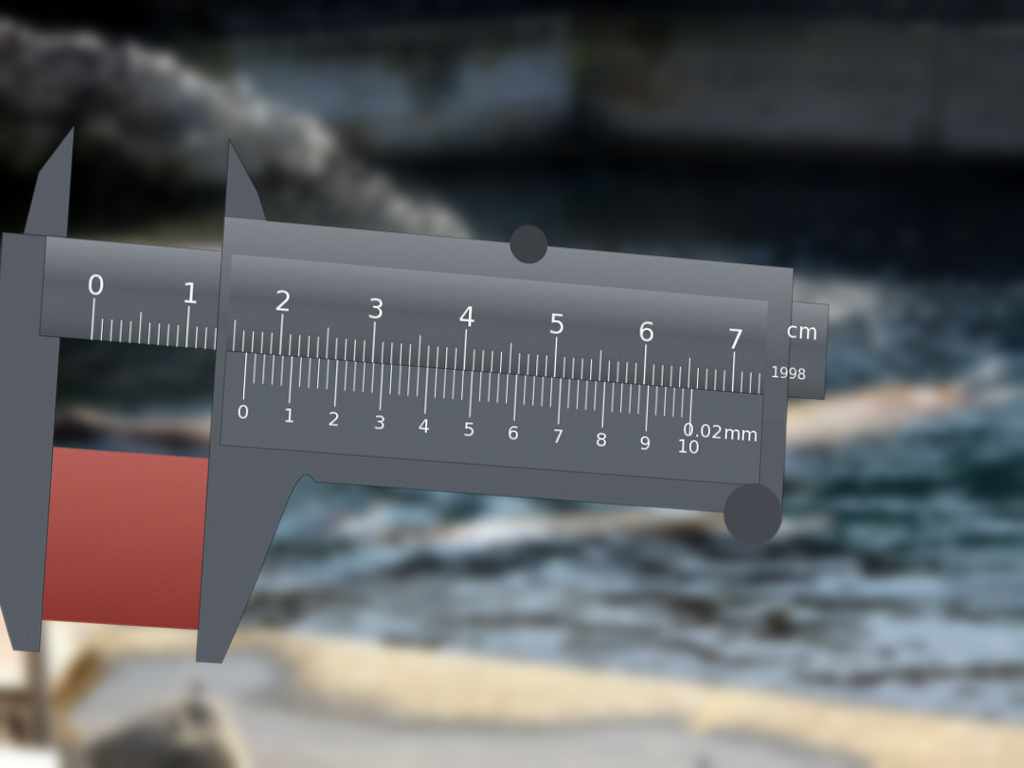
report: 16.4 (mm)
